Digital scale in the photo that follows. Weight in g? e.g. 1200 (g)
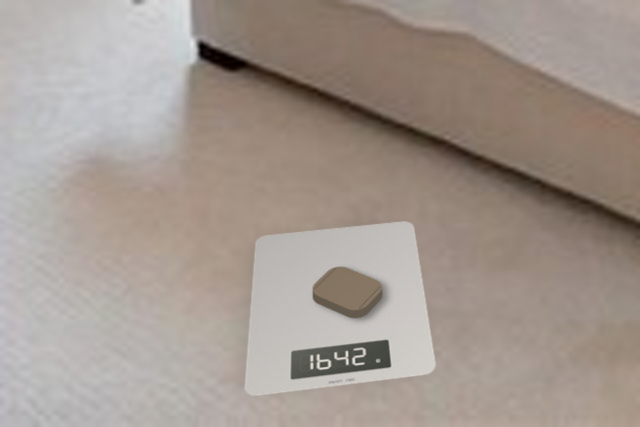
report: 1642 (g)
